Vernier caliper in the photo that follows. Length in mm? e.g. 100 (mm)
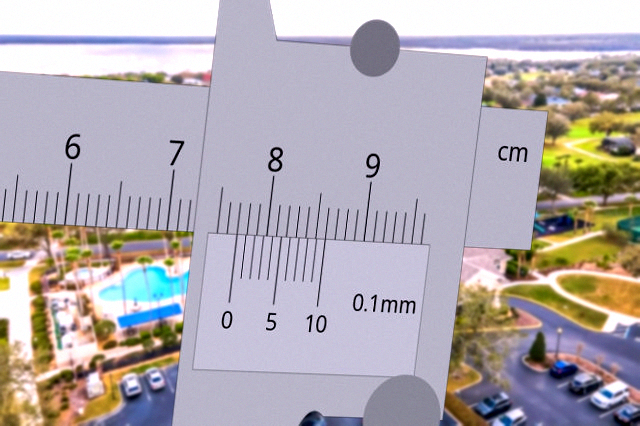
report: 77.0 (mm)
